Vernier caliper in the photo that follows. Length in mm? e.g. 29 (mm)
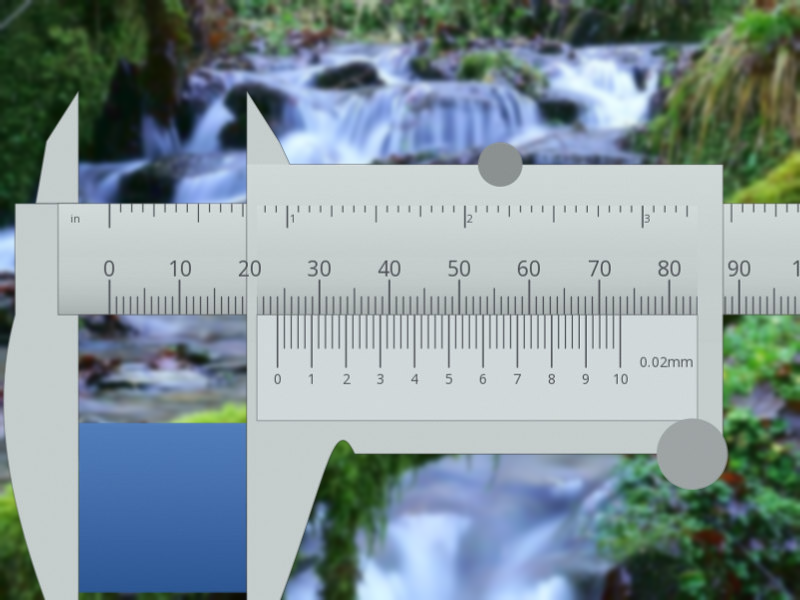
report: 24.0 (mm)
